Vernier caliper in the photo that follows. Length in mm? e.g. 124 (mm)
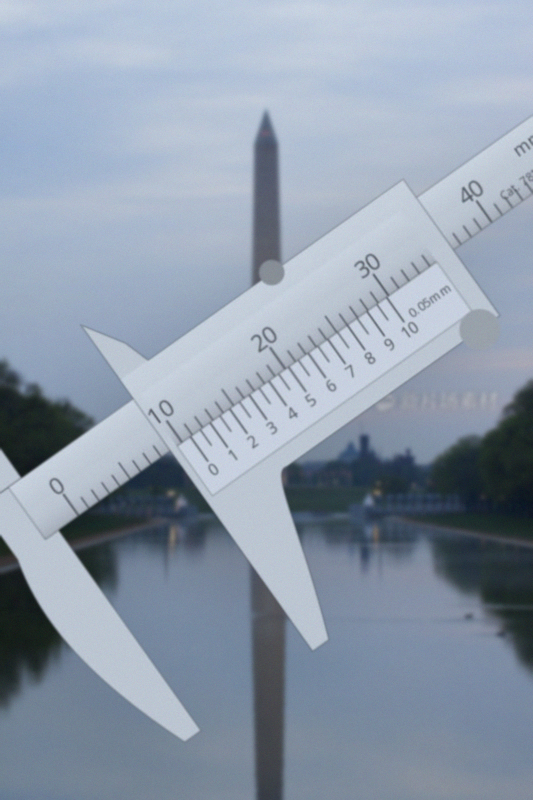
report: 10.8 (mm)
